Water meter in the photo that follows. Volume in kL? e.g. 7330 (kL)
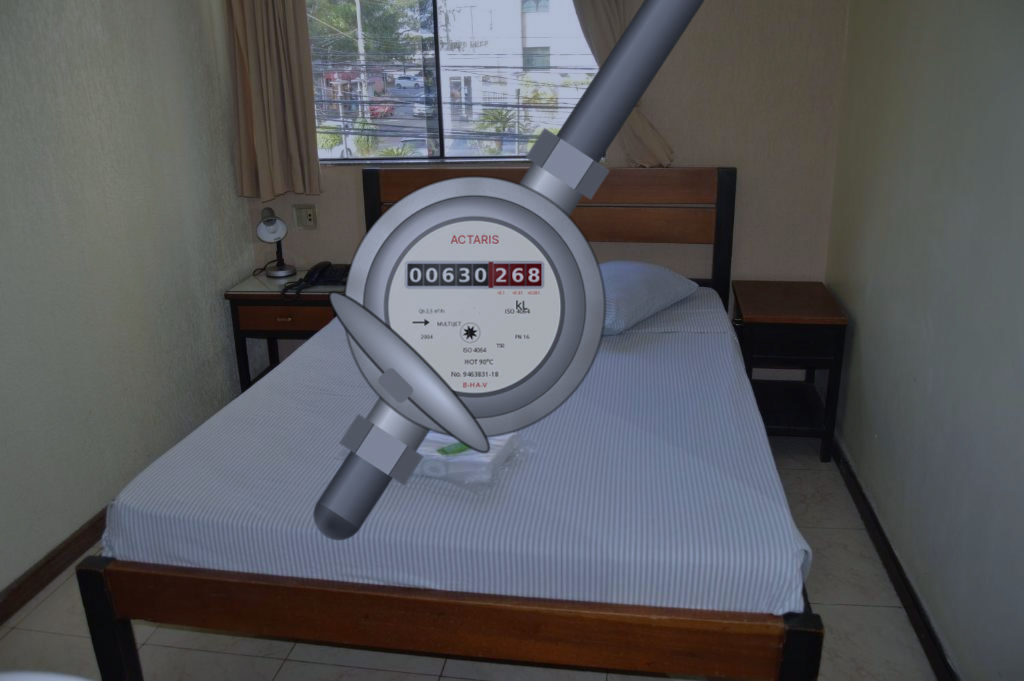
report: 630.268 (kL)
